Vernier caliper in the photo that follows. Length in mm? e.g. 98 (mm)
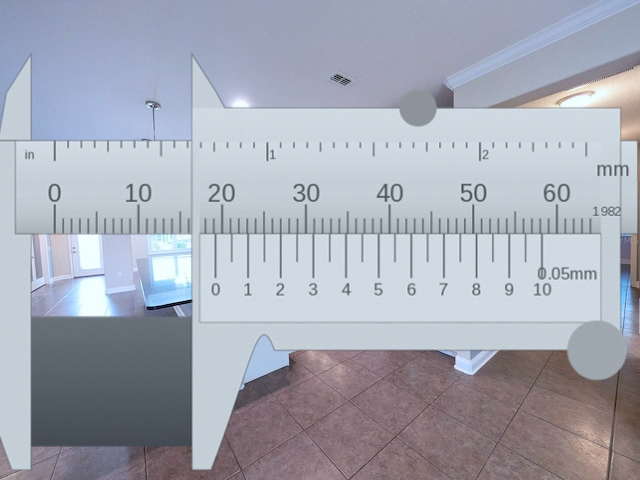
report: 19.2 (mm)
